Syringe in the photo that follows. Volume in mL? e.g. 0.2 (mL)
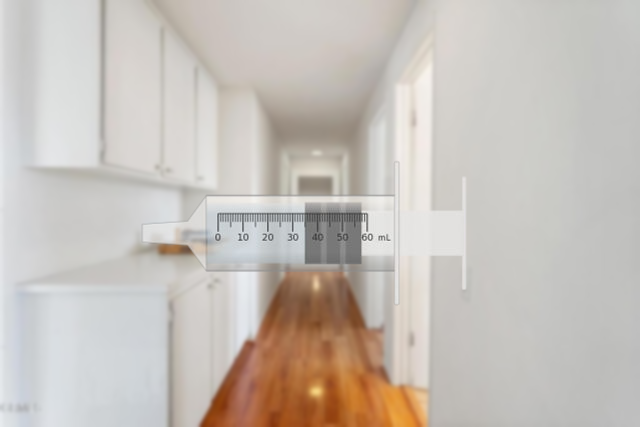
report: 35 (mL)
